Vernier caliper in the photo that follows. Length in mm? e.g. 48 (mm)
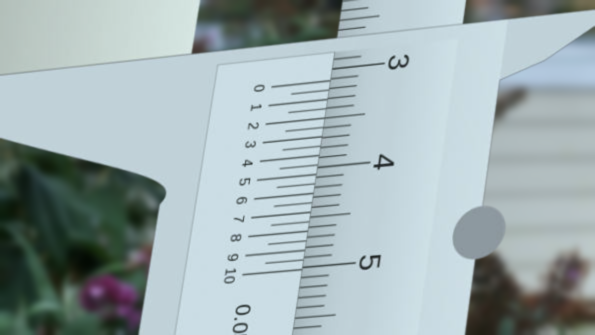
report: 31.2 (mm)
